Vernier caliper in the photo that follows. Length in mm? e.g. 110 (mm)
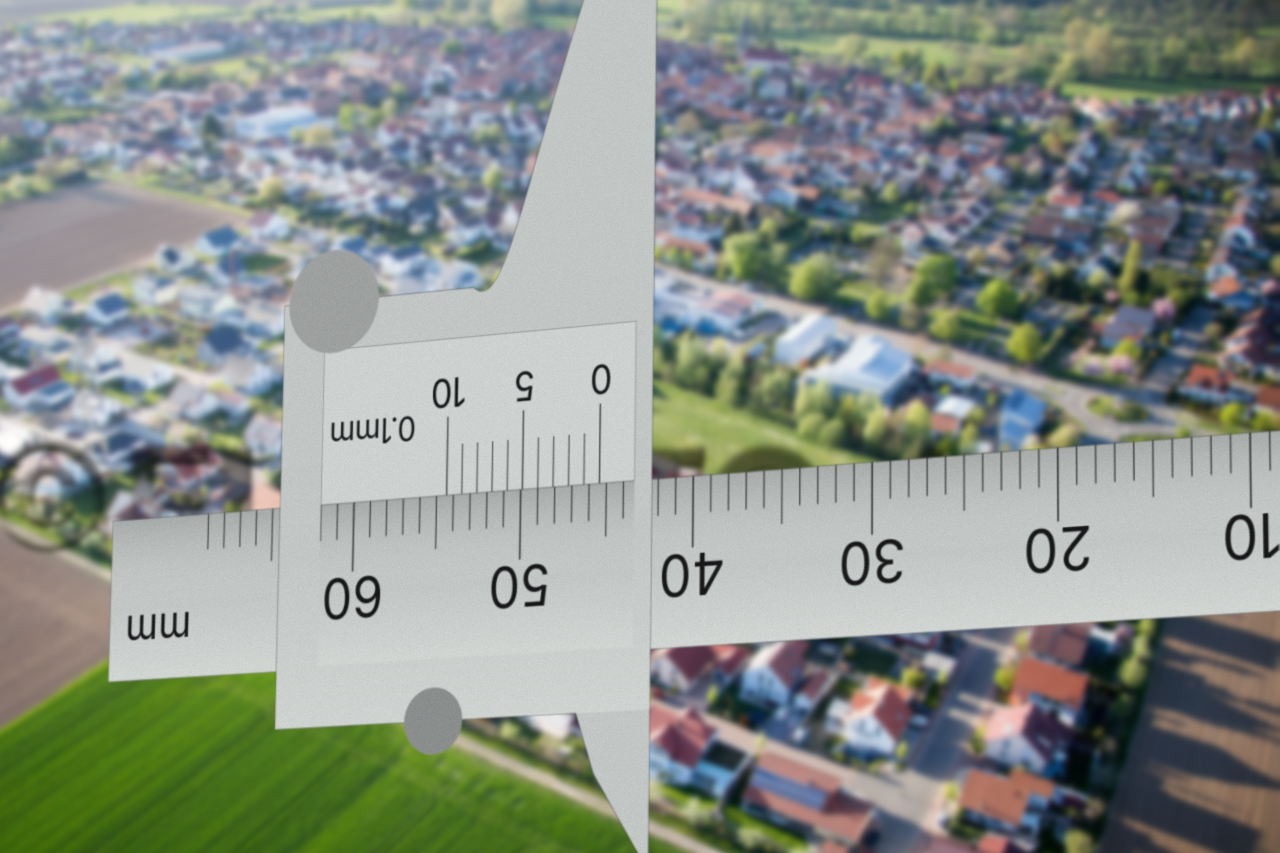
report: 45.4 (mm)
